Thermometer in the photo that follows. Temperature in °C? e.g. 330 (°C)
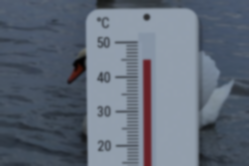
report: 45 (°C)
